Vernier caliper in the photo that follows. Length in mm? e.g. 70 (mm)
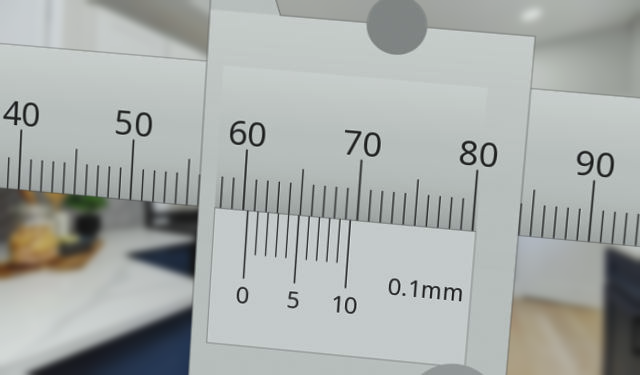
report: 60.4 (mm)
